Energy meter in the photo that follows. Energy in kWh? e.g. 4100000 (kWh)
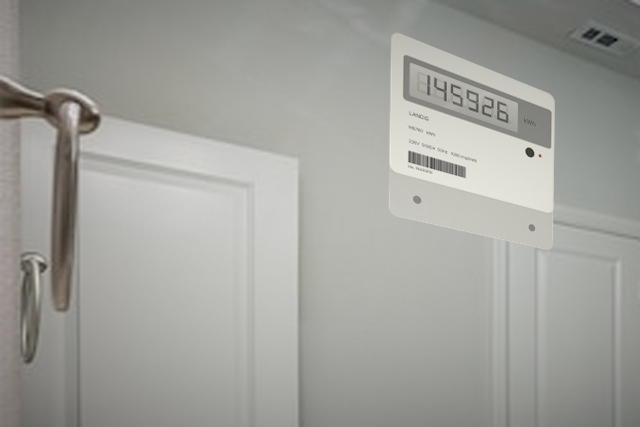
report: 145926 (kWh)
